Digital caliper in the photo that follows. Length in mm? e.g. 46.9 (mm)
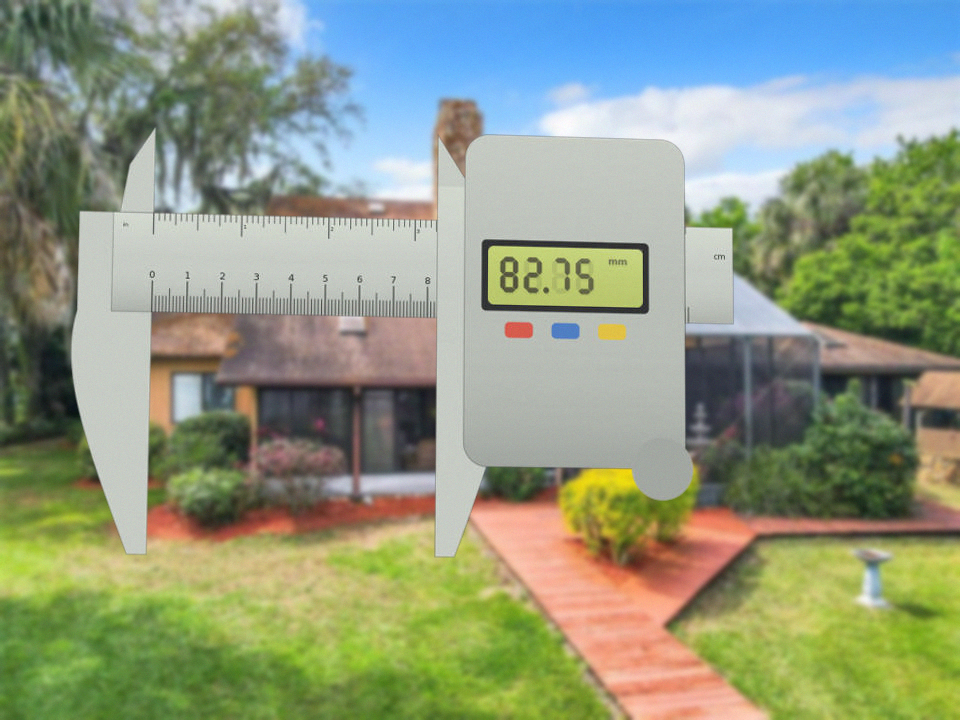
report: 82.75 (mm)
